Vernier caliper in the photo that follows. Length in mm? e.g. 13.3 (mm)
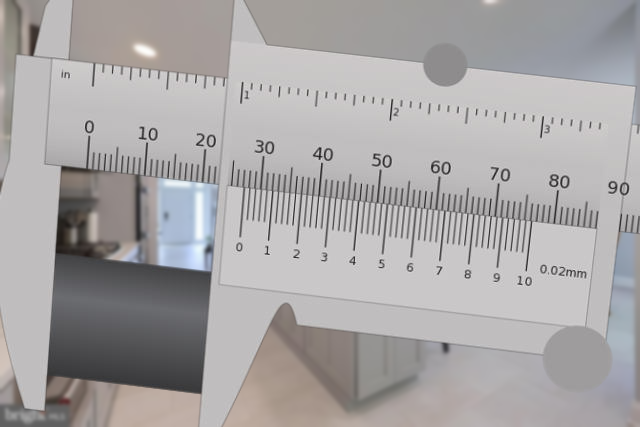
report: 27.2 (mm)
